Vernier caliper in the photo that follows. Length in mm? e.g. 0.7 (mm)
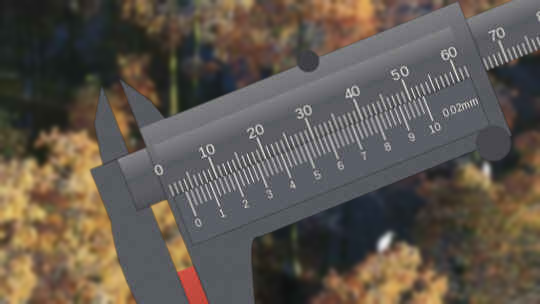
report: 3.5 (mm)
